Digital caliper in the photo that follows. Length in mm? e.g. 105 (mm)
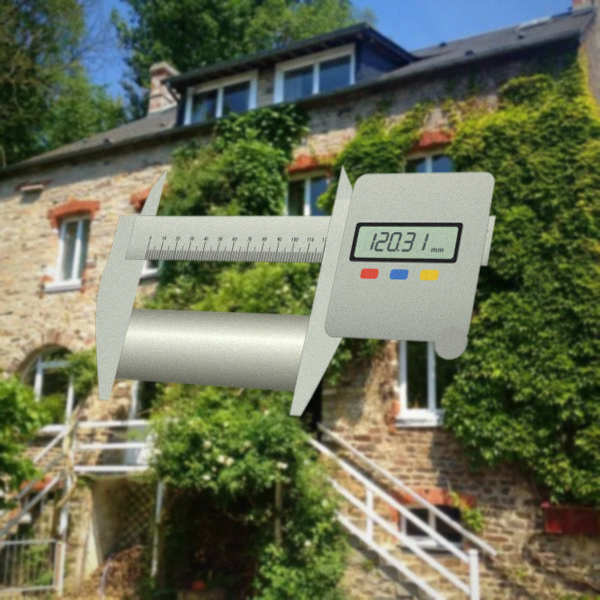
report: 120.31 (mm)
